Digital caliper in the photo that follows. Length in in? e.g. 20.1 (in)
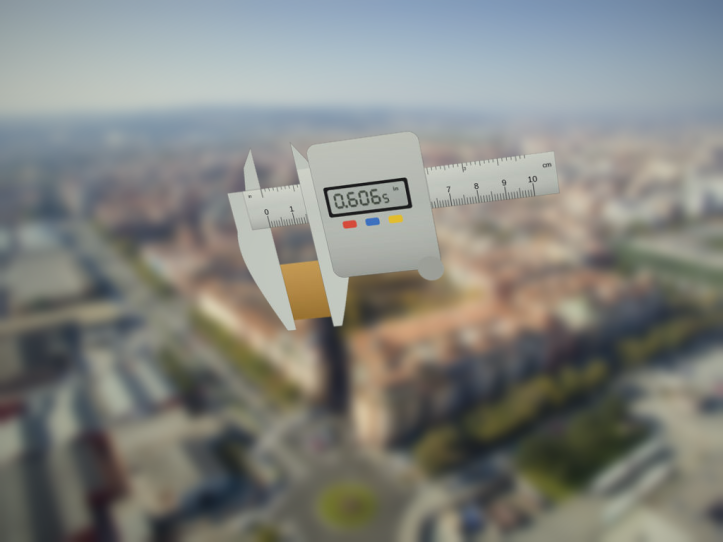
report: 0.6065 (in)
